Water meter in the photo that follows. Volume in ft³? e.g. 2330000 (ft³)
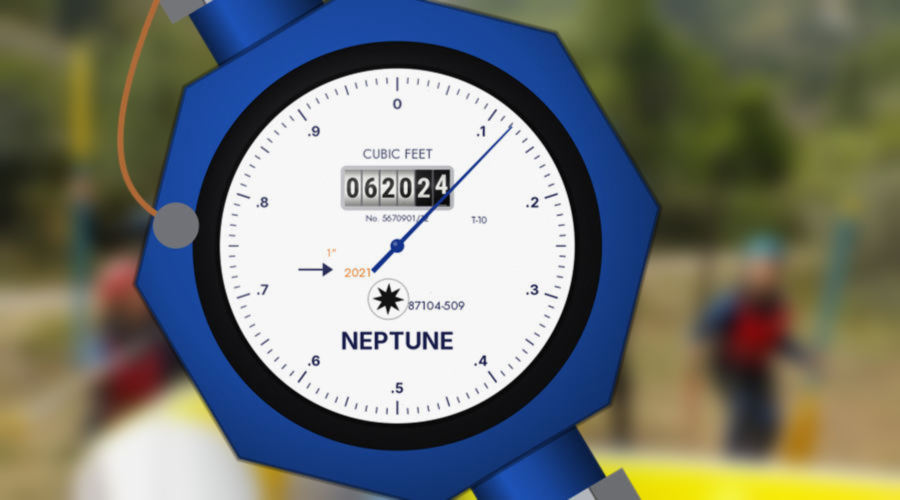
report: 62024.12 (ft³)
